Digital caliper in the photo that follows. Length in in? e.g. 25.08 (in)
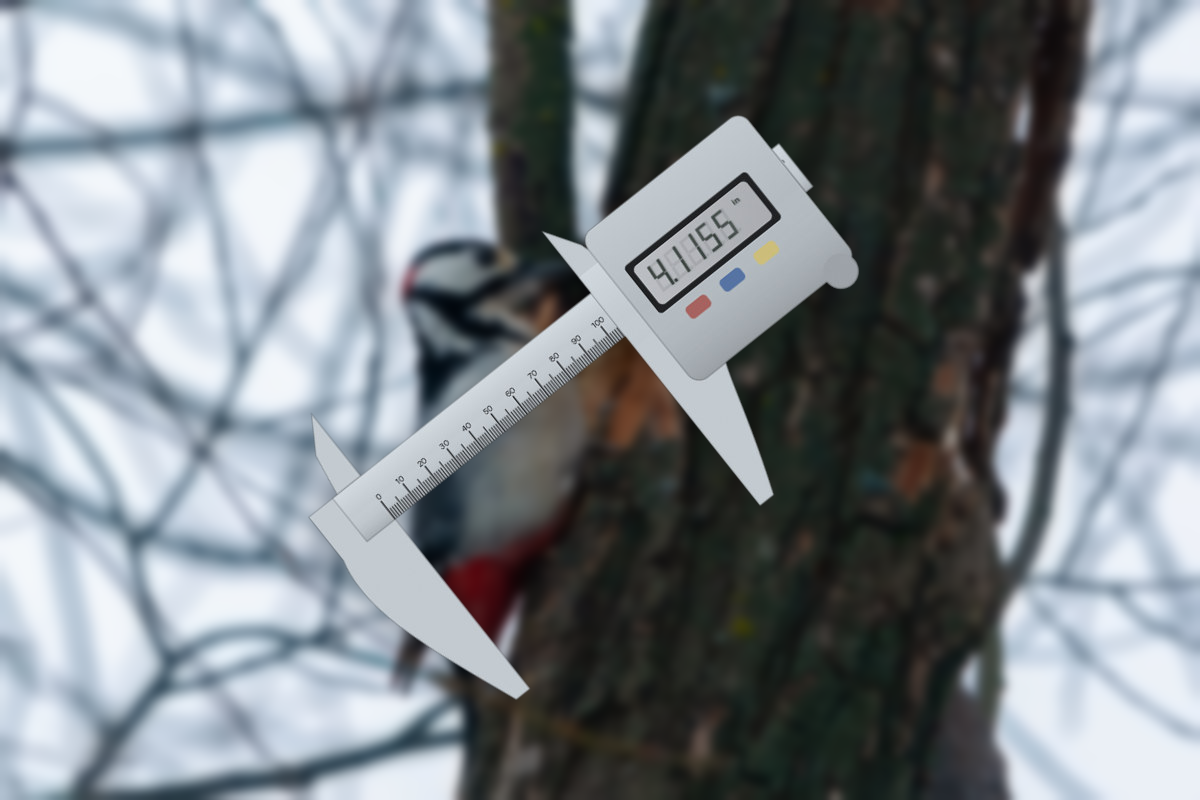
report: 4.1155 (in)
